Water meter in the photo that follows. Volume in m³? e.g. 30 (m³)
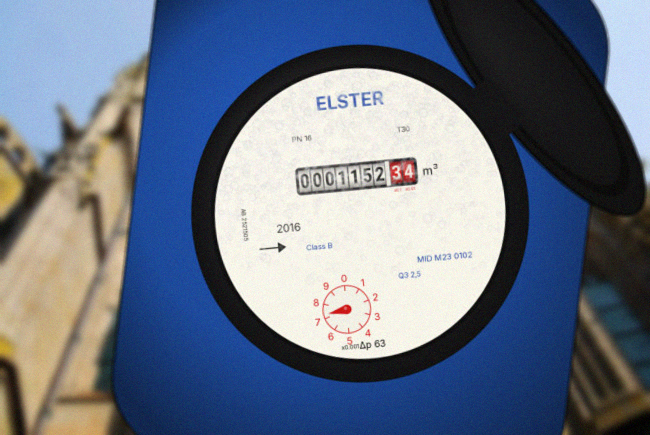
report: 1152.347 (m³)
